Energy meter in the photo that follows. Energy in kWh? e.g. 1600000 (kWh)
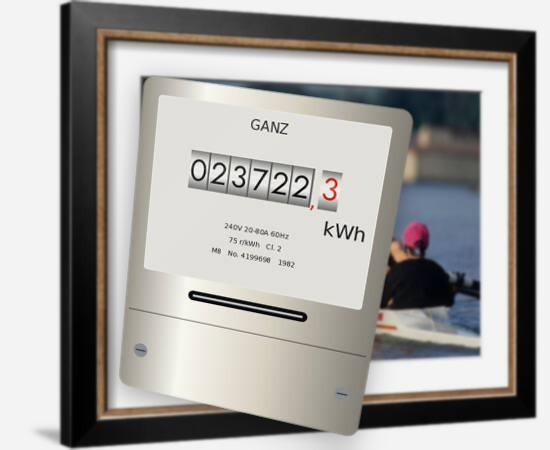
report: 23722.3 (kWh)
